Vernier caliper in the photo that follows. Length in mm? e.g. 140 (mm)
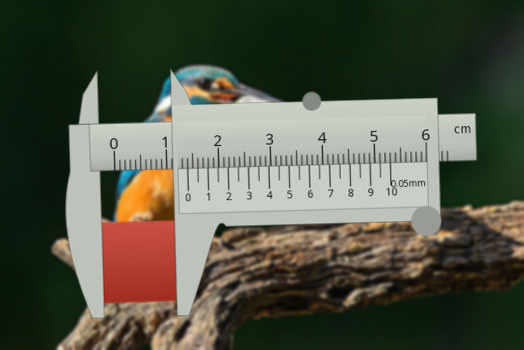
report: 14.0 (mm)
